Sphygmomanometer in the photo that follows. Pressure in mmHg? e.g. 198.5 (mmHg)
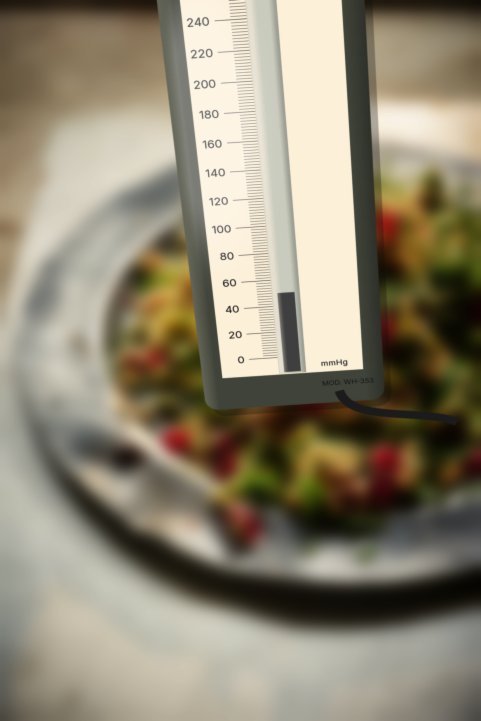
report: 50 (mmHg)
